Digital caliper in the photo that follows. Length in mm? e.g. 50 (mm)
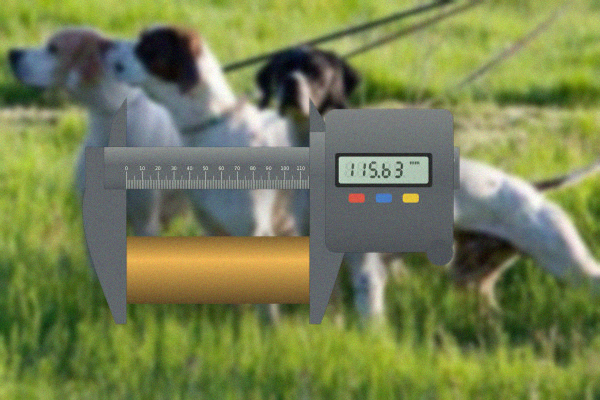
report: 115.63 (mm)
